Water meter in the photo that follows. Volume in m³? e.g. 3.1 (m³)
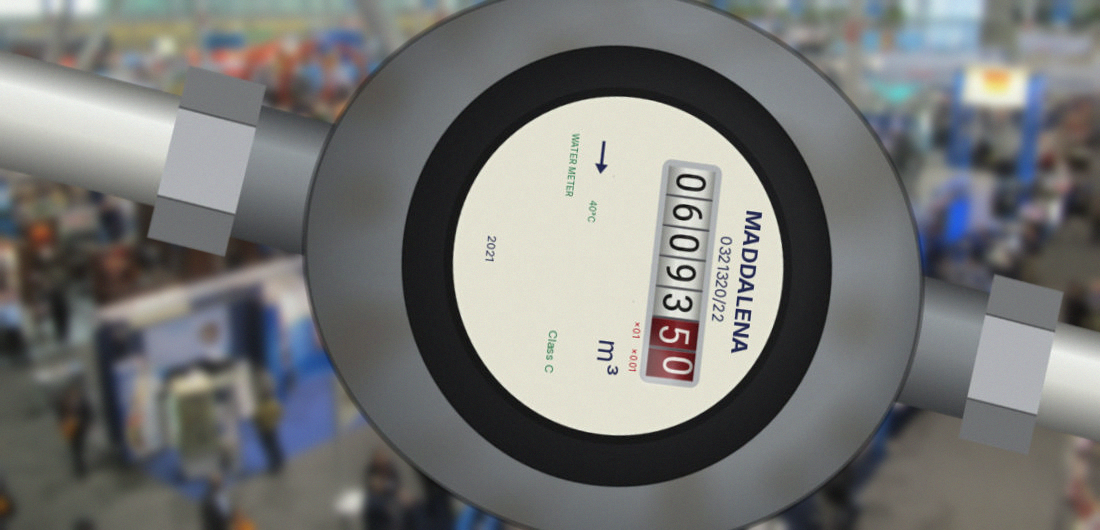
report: 6093.50 (m³)
